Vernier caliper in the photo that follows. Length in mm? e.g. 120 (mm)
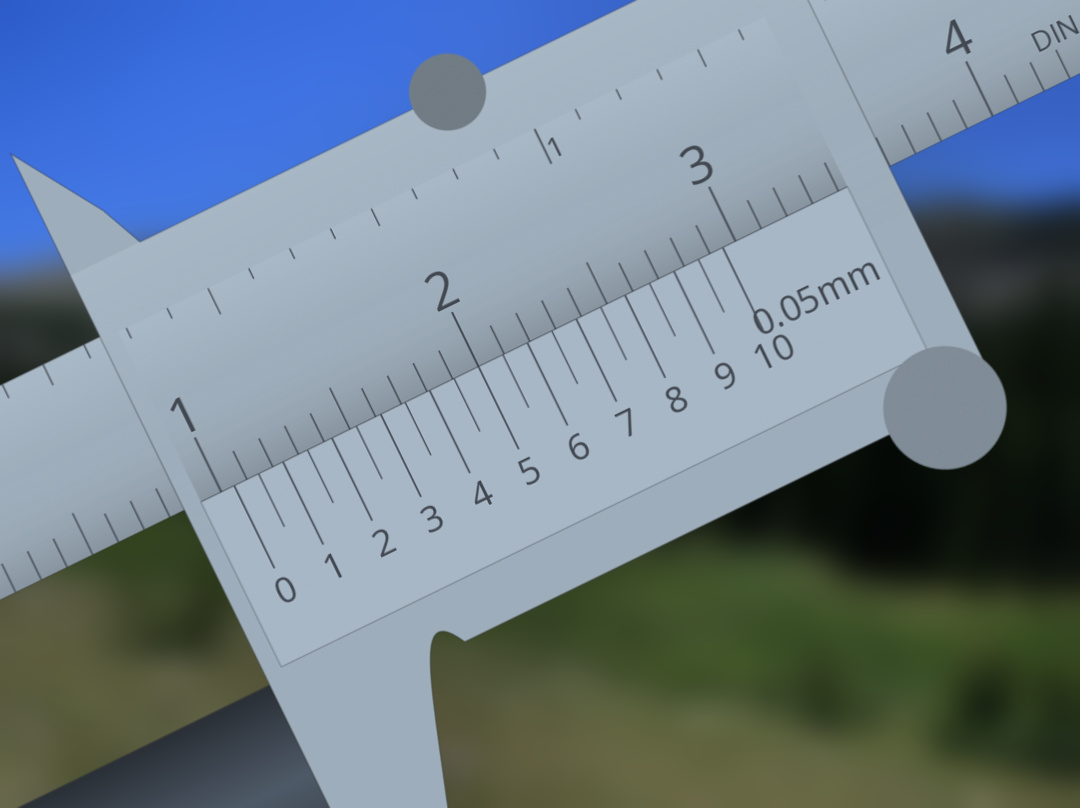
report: 10.50 (mm)
